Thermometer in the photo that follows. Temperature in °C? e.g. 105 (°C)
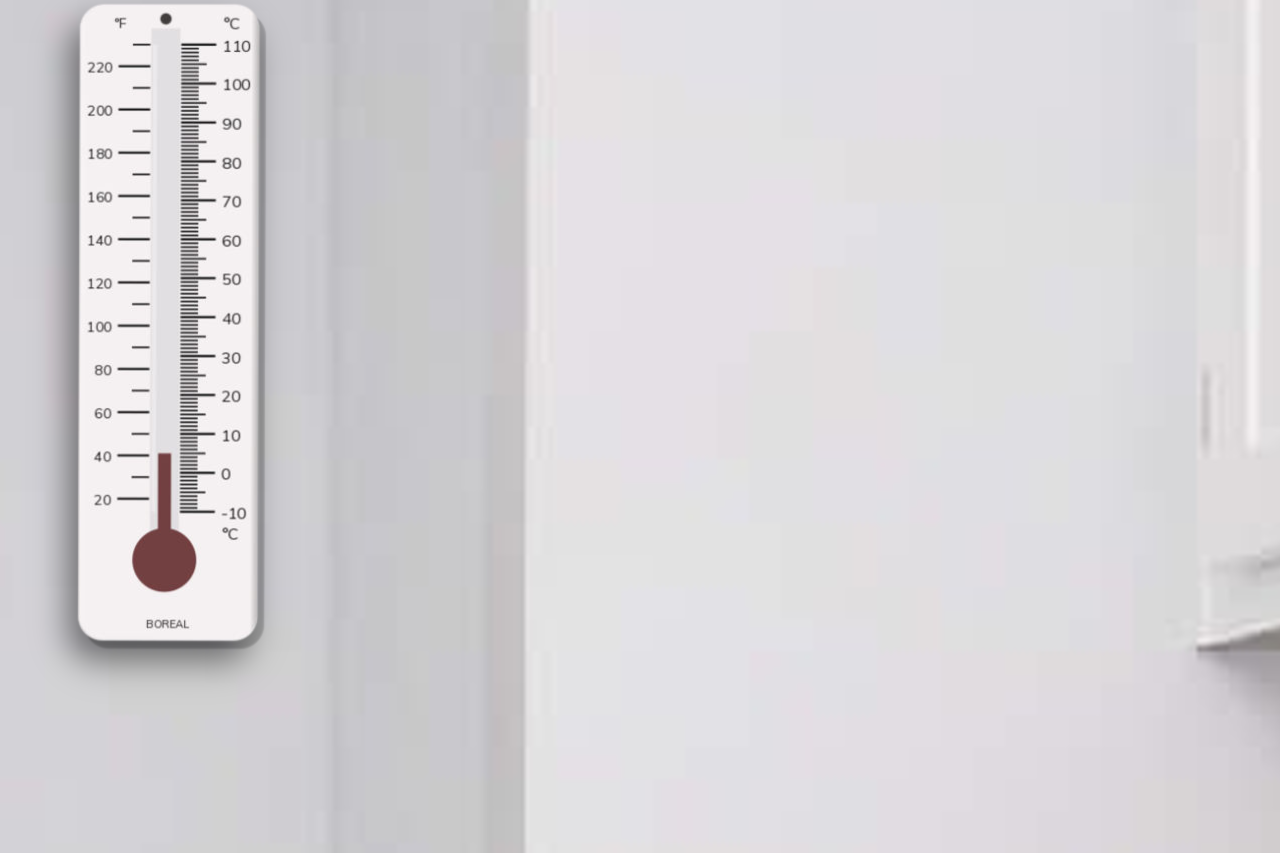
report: 5 (°C)
